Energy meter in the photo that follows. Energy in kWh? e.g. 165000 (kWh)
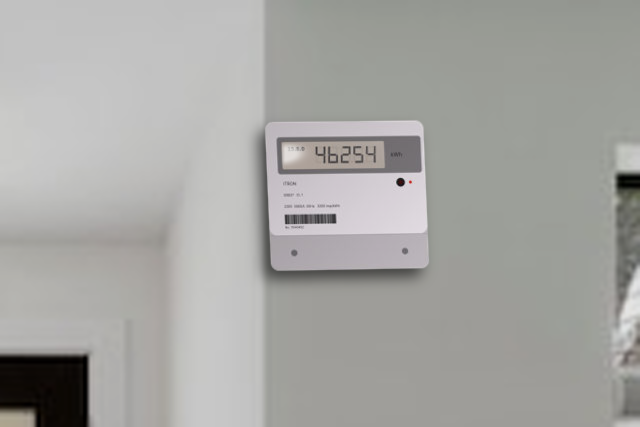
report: 46254 (kWh)
